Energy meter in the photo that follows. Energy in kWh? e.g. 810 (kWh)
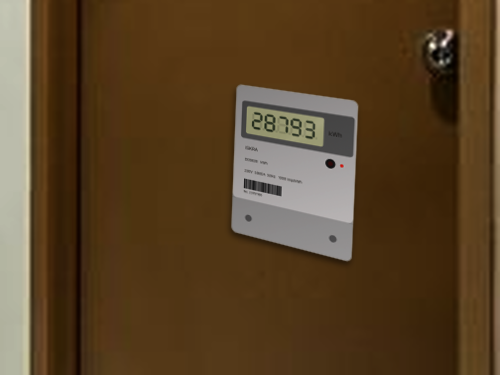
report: 28793 (kWh)
